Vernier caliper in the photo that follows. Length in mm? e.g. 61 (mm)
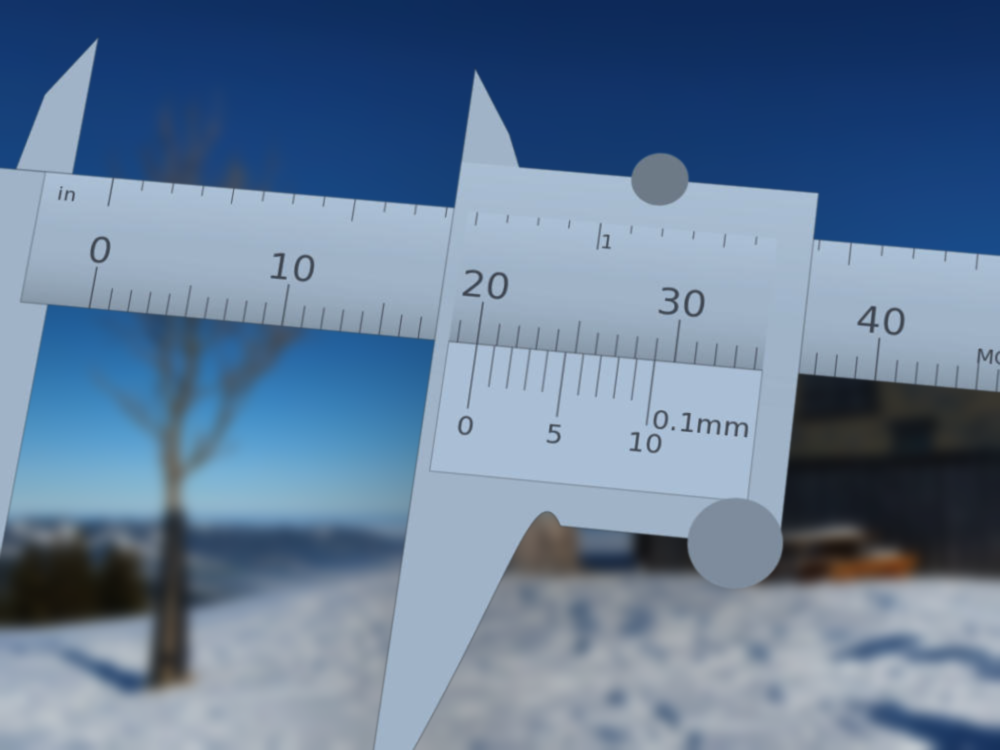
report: 20.0 (mm)
